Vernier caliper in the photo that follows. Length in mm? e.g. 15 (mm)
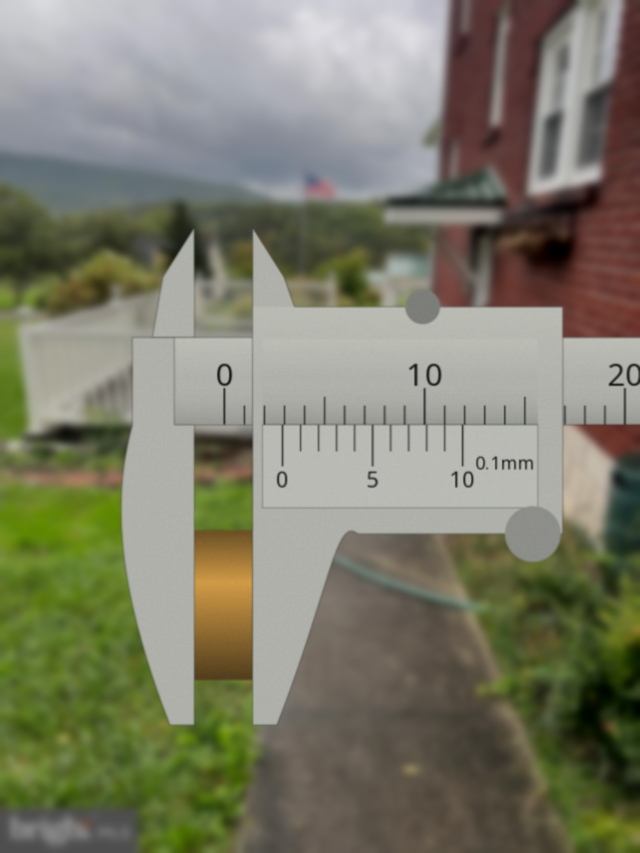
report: 2.9 (mm)
